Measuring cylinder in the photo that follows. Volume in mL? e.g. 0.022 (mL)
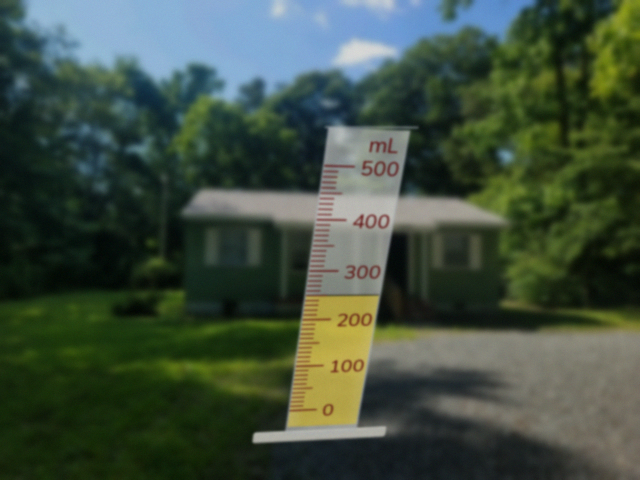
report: 250 (mL)
